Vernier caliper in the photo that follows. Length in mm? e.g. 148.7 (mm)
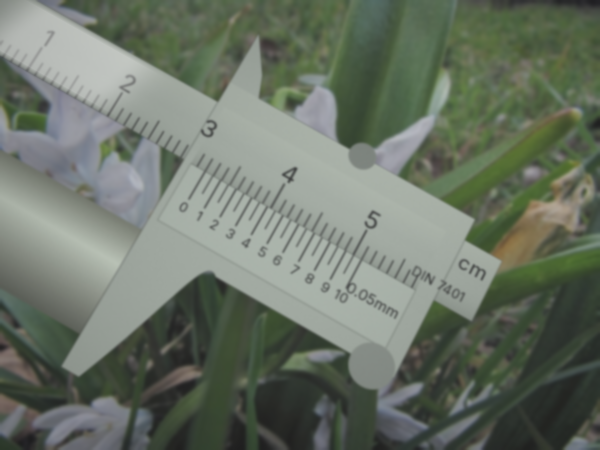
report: 32.0 (mm)
